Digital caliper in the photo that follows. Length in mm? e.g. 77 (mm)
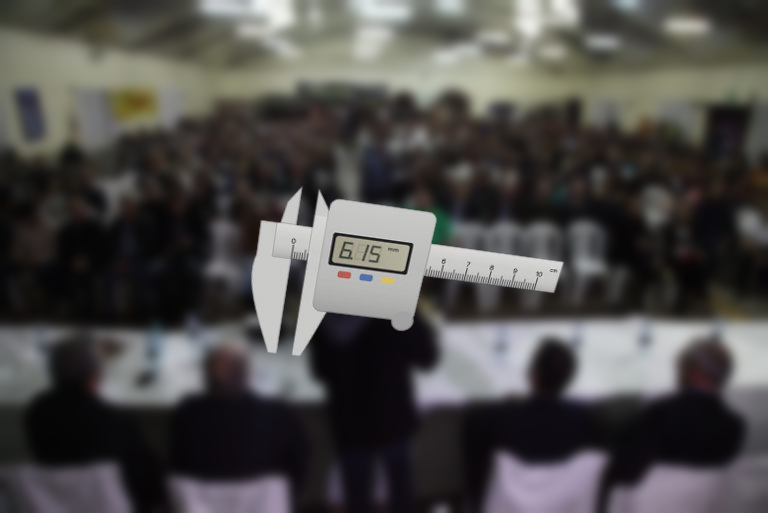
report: 6.15 (mm)
